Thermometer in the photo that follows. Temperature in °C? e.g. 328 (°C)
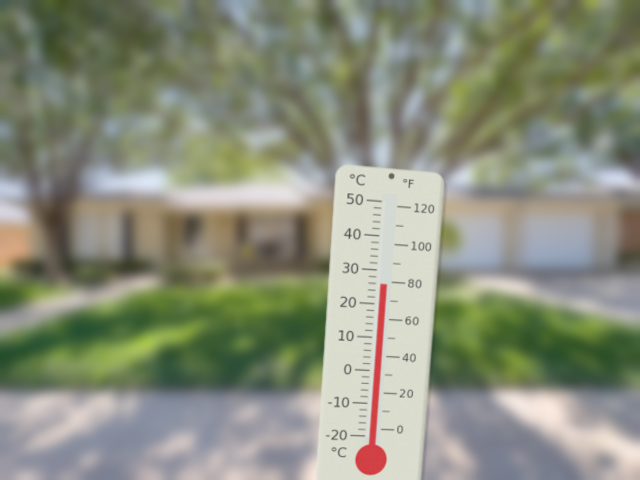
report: 26 (°C)
